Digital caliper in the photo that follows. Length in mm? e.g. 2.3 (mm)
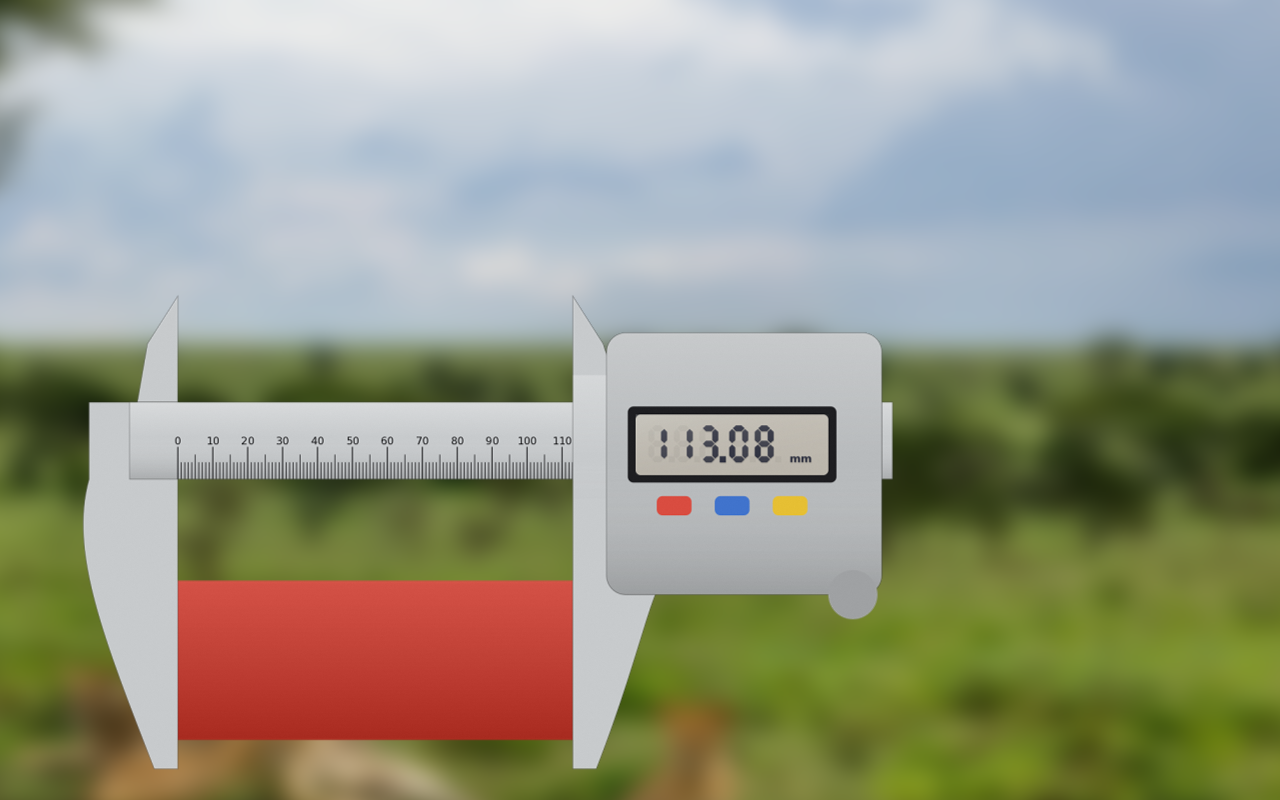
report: 113.08 (mm)
